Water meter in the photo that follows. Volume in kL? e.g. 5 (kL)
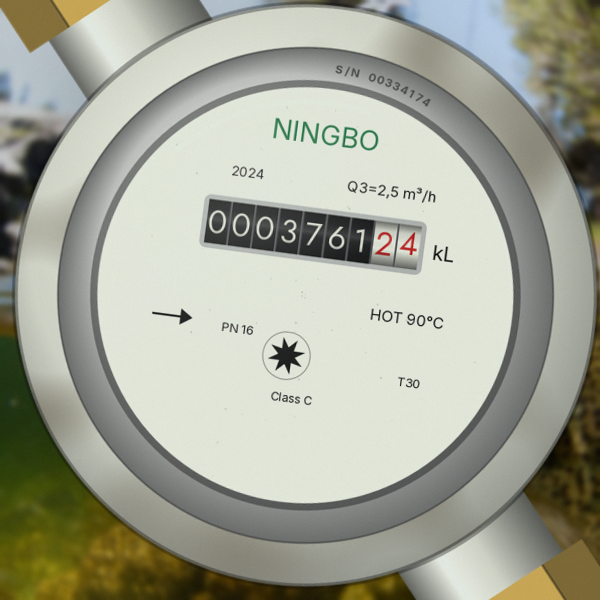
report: 3761.24 (kL)
